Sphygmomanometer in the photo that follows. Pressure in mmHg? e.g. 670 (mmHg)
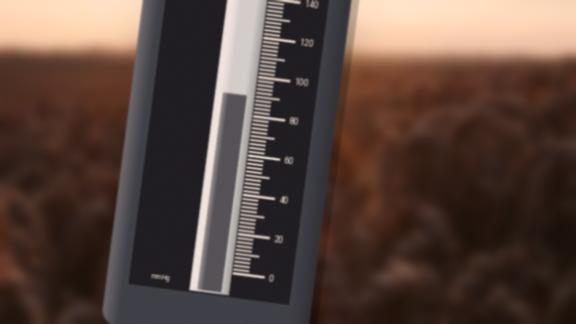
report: 90 (mmHg)
